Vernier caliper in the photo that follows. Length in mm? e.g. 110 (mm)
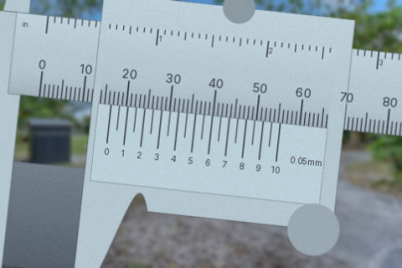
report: 16.5 (mm)
